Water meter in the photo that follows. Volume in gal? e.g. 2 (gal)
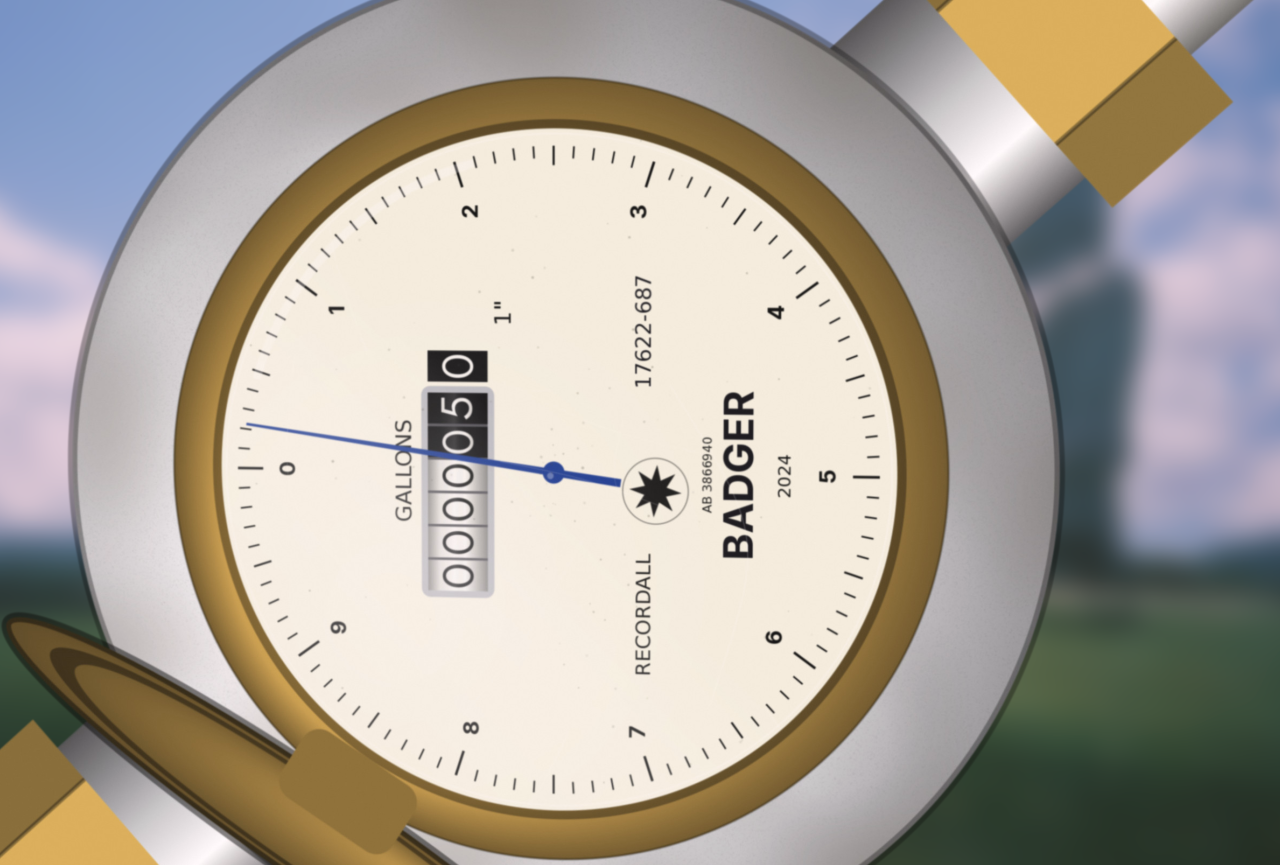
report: 50.2 (gal)
